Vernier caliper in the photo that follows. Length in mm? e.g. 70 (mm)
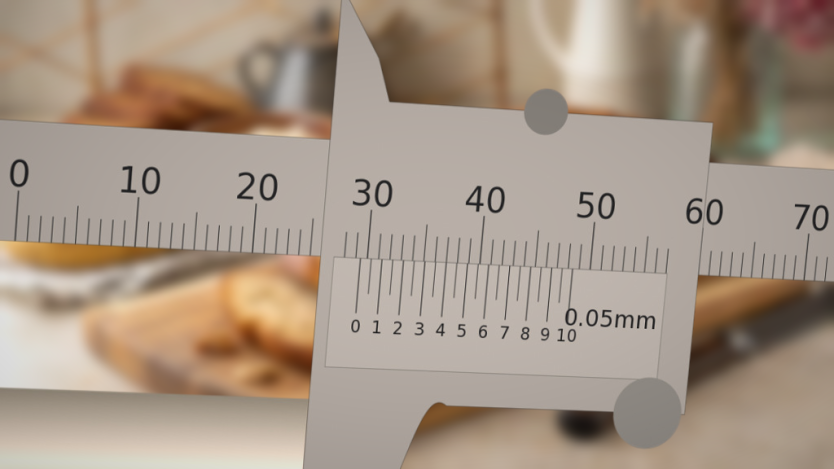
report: 29.4 (mm)
